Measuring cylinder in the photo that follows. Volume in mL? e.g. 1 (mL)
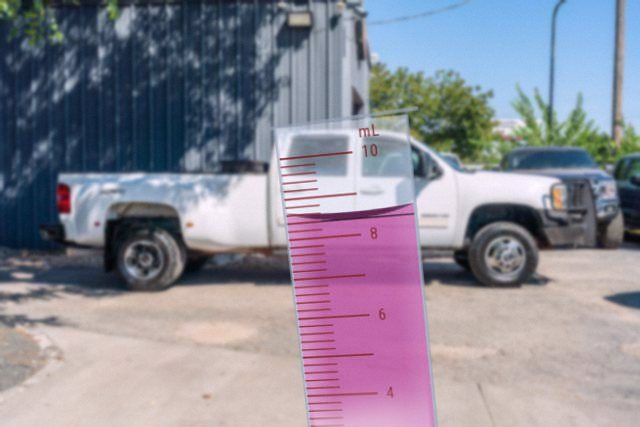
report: 8.4 (mL)
